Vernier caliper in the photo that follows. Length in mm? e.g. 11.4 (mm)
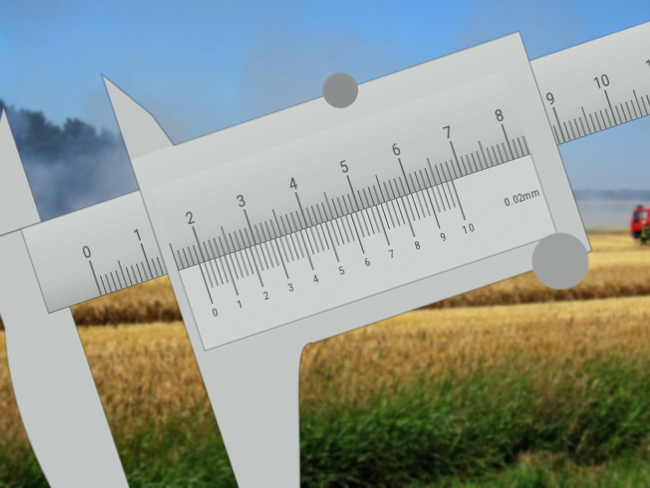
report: 19.0 (mm)
